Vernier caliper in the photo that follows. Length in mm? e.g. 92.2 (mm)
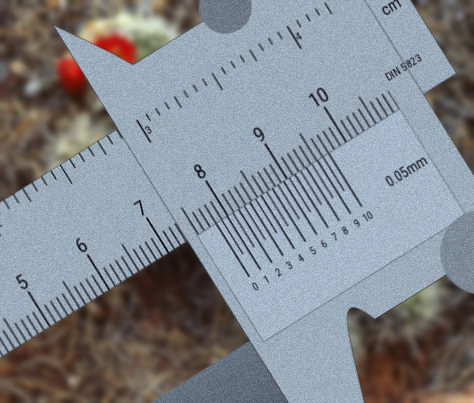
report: 78.0 (mm)
